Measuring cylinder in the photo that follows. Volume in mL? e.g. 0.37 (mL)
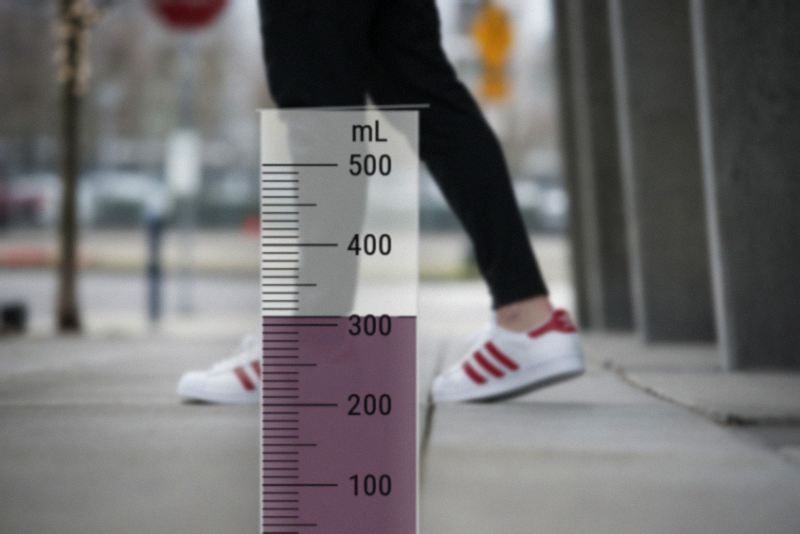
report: 310 (mL)
